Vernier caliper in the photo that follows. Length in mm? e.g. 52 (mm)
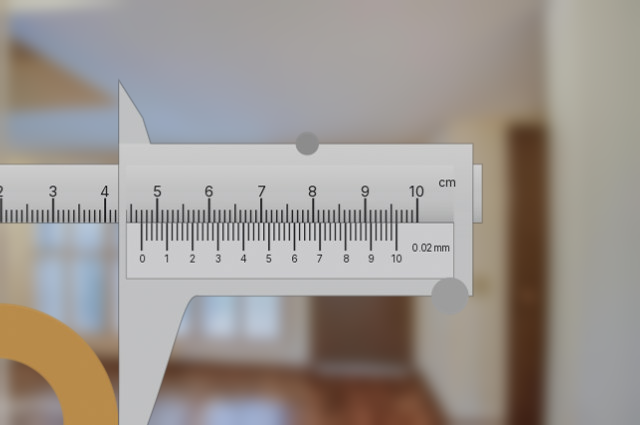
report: 47.0 (mm)
